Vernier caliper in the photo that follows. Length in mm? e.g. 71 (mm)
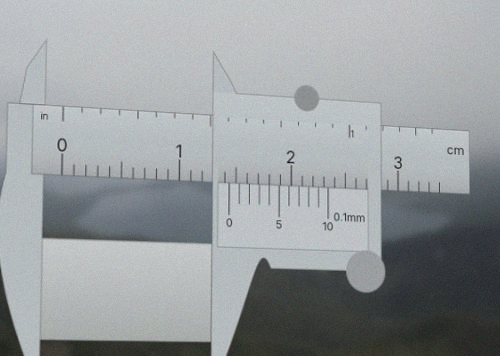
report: 14.4 (mm)
